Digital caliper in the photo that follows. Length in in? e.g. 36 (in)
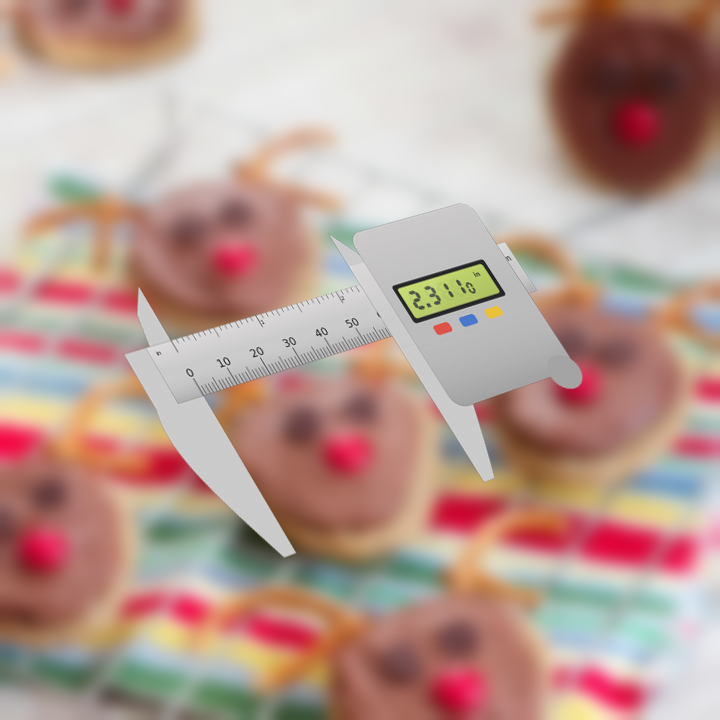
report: 2.3110 (in)
